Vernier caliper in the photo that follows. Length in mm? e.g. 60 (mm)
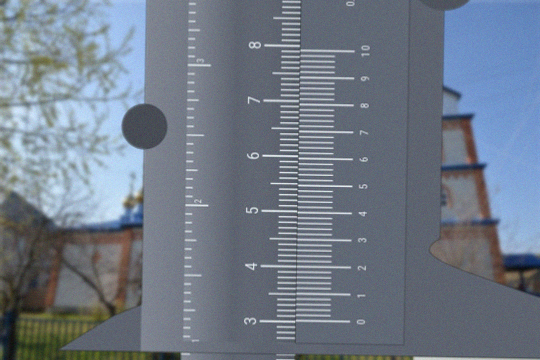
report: 30.2 (mm)
